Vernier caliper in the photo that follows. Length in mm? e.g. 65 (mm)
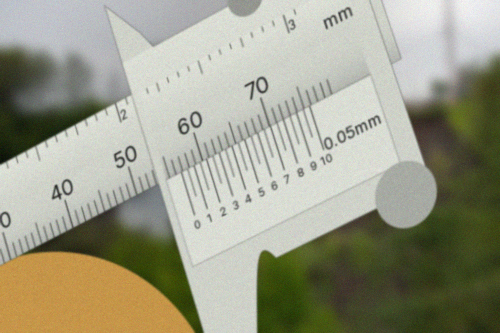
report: 56.8 (mm)
